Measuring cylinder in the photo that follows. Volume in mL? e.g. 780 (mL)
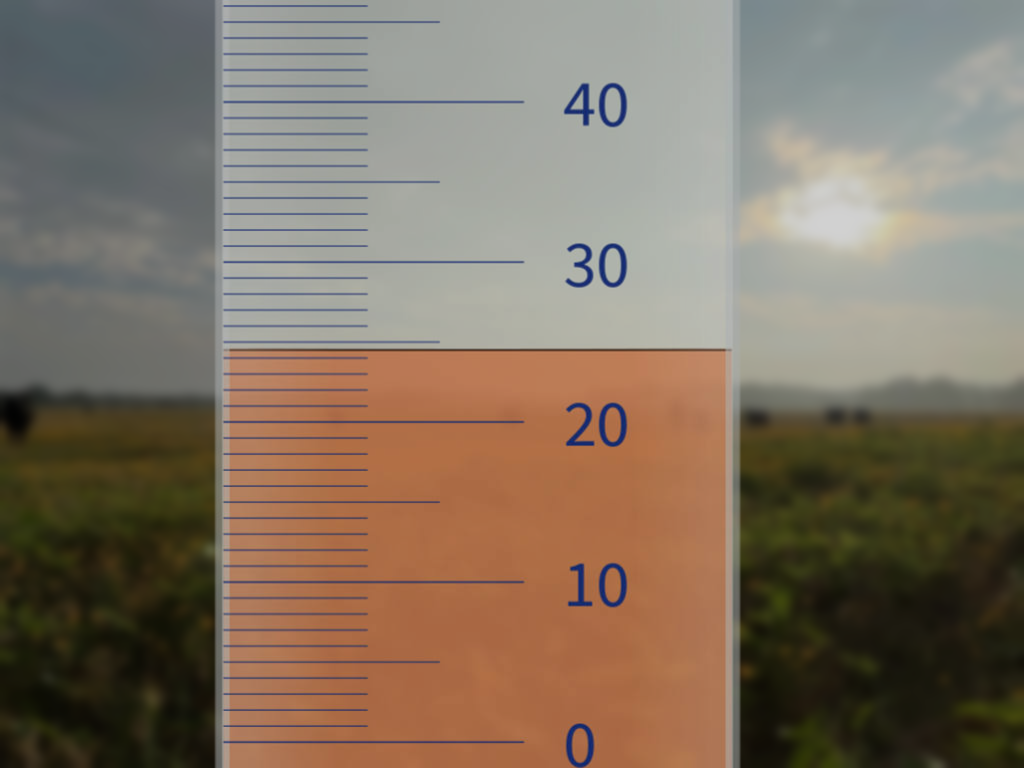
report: 24.5 (mL)
